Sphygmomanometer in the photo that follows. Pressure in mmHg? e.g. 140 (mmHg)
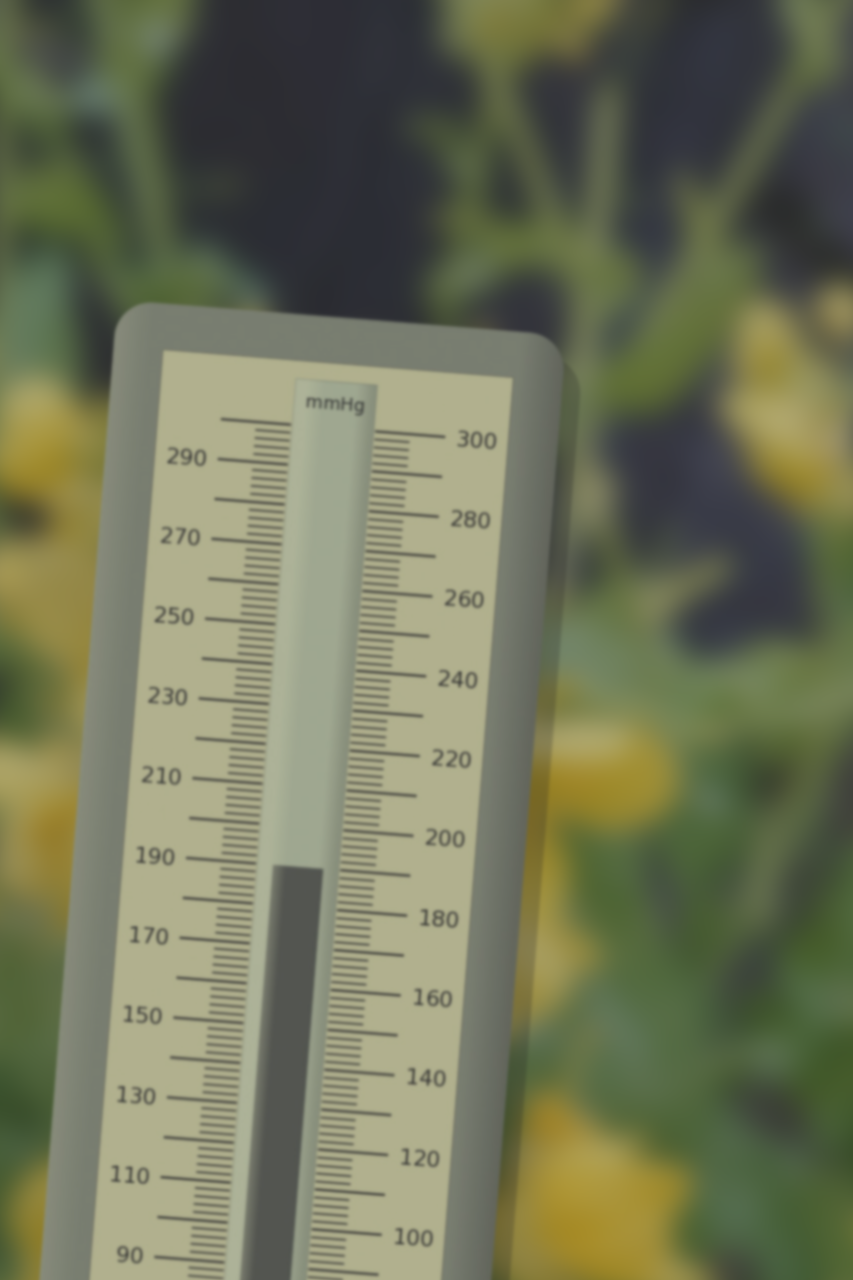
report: 190 (mmHg)
